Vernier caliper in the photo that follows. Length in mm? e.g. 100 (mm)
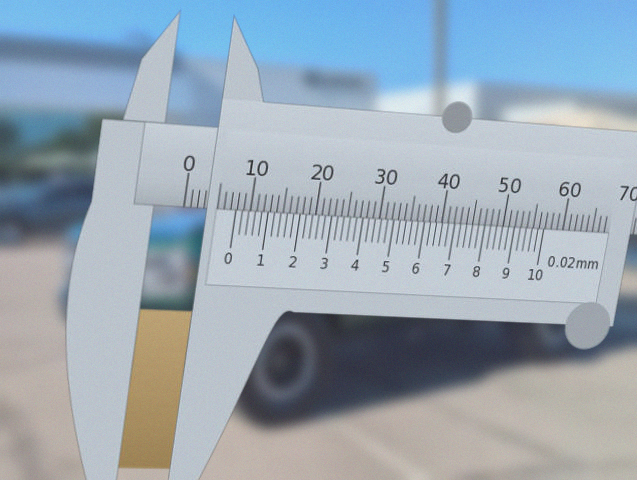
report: 7.8 (mm)
